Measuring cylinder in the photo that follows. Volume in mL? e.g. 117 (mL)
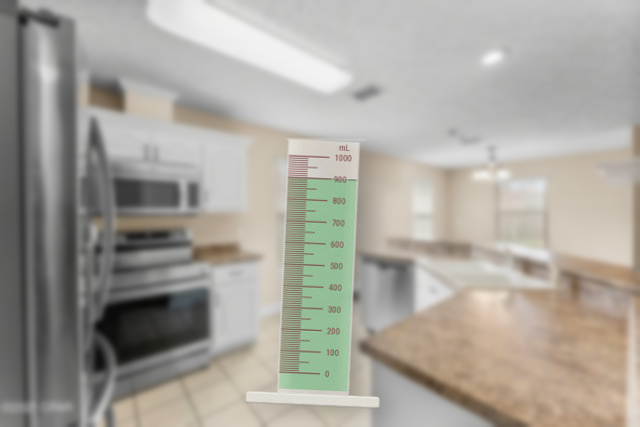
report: 900 (mL)
